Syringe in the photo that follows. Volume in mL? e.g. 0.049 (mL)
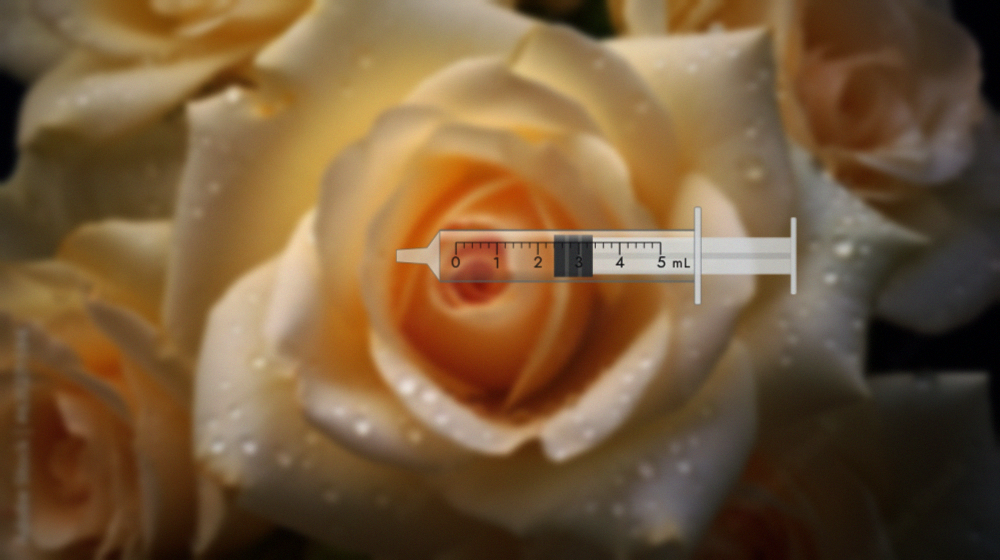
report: 2.4 (mL)
